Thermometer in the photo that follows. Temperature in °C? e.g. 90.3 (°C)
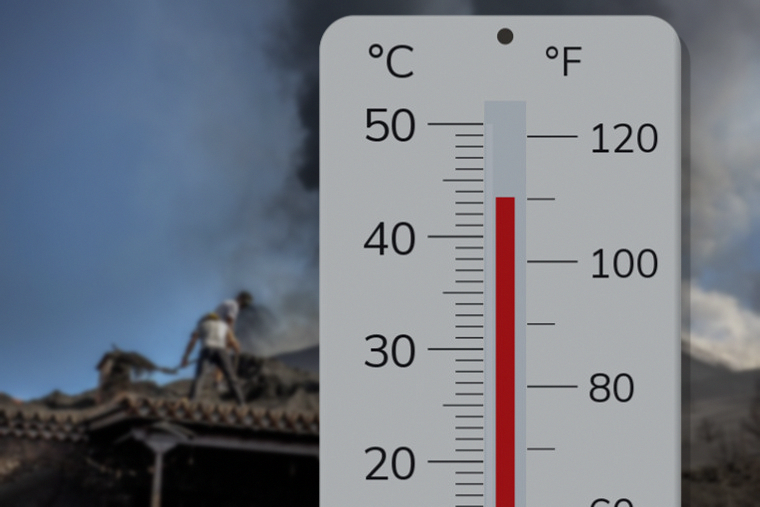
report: 43.5 (°C)
